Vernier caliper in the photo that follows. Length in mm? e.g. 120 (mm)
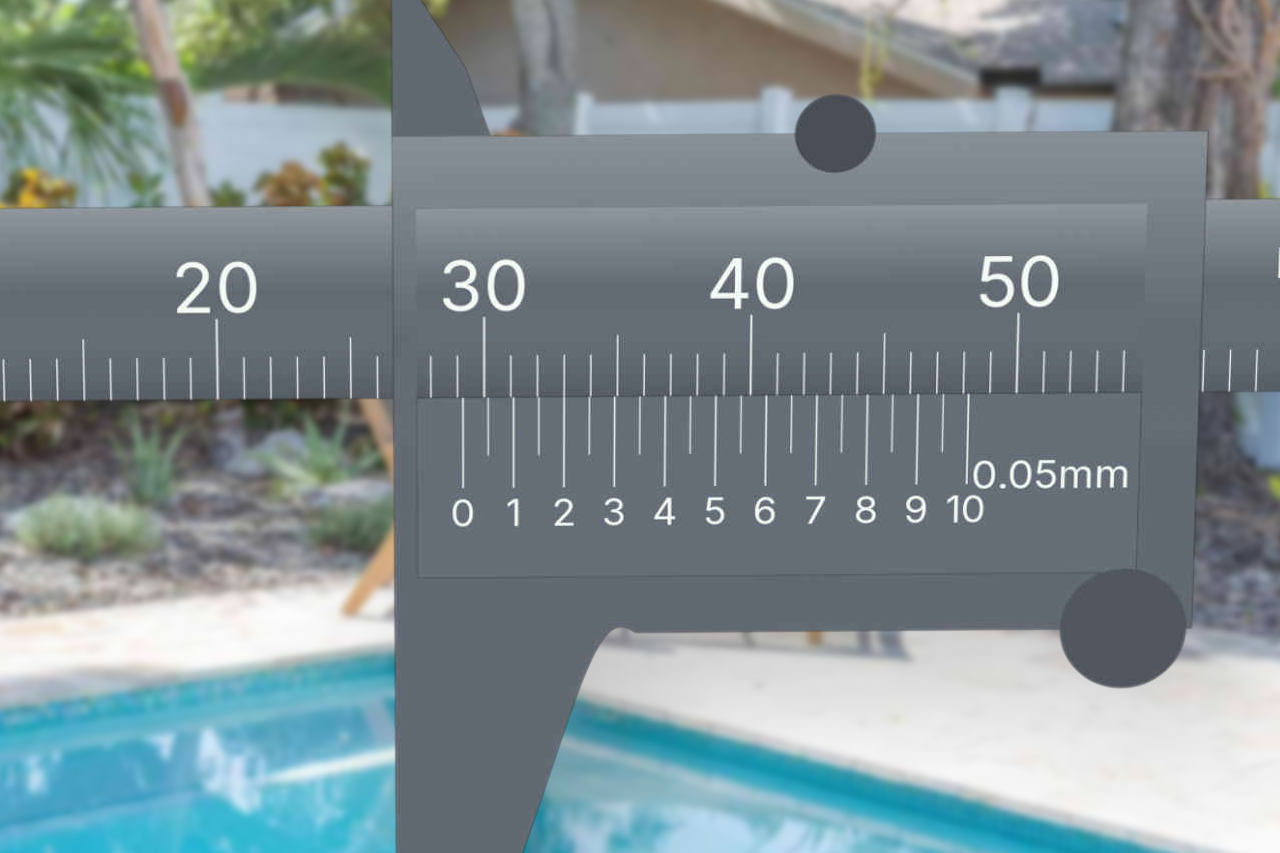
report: 29.20 (mm)
